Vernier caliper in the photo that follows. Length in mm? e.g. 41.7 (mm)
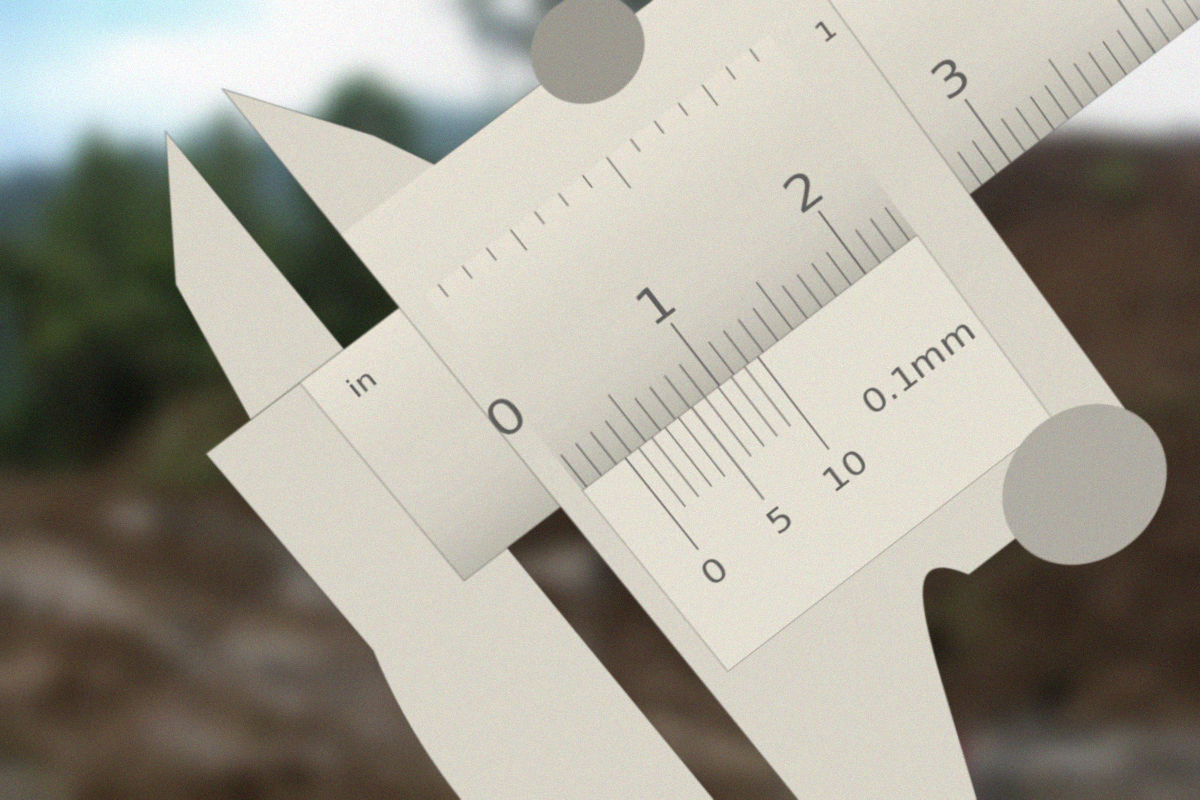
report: 3.6 (mm)
